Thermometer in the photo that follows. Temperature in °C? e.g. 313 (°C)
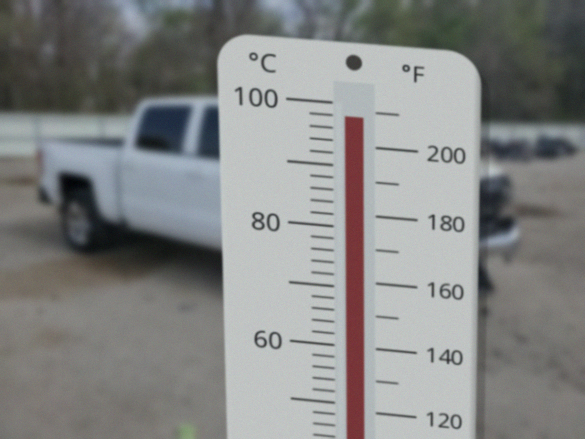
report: 98 (°C)
